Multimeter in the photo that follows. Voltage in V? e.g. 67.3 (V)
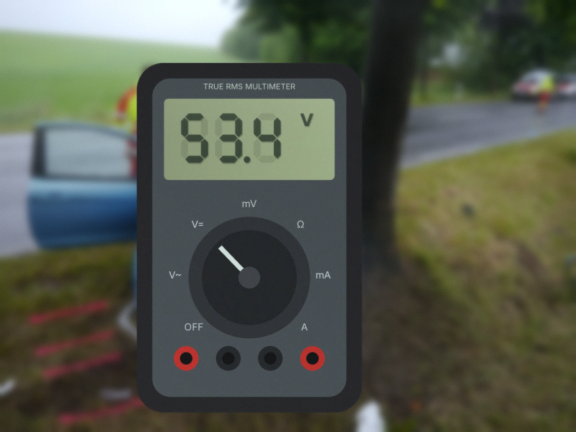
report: 53.4 (V)
